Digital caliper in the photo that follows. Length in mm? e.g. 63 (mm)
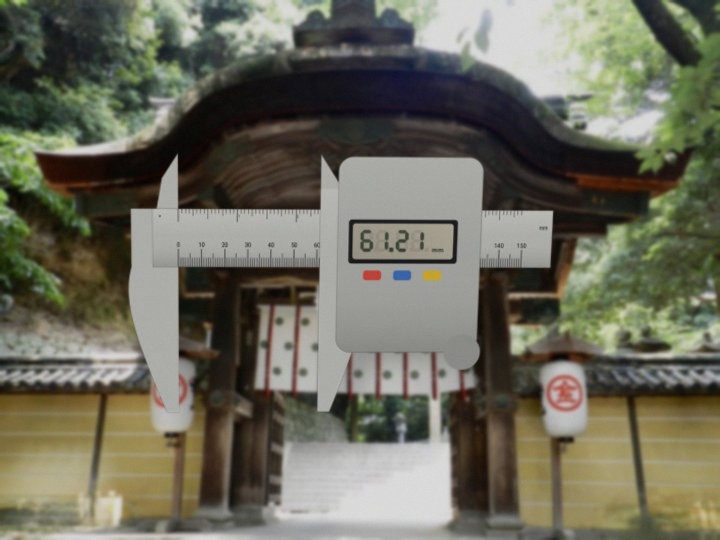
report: 61.21 (mm)
